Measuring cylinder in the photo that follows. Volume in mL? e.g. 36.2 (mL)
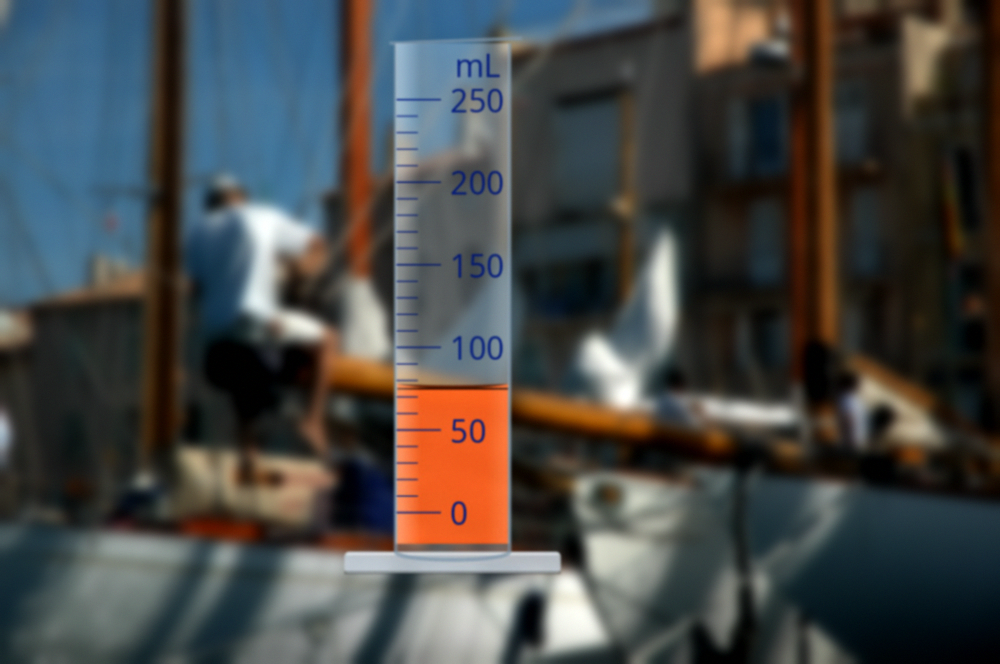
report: 75 (mL)
